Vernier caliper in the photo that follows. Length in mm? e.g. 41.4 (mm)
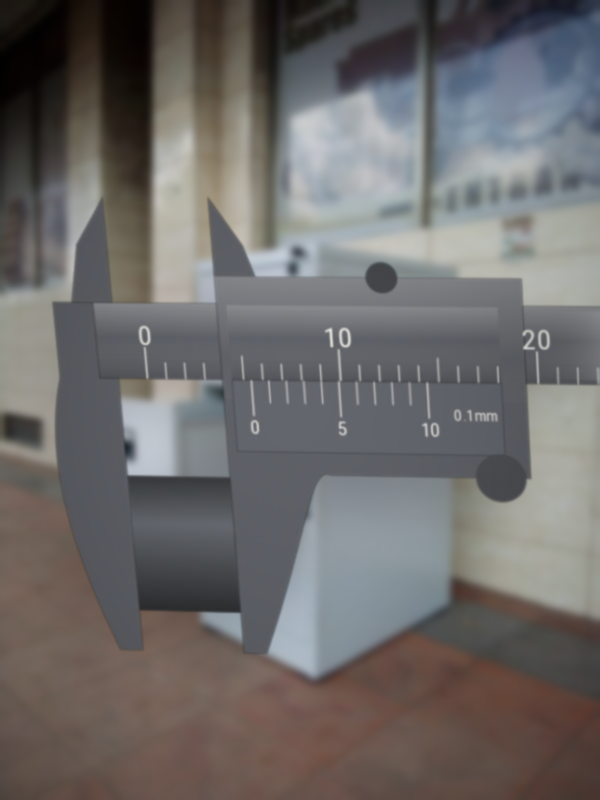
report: 5.4 (mm)
